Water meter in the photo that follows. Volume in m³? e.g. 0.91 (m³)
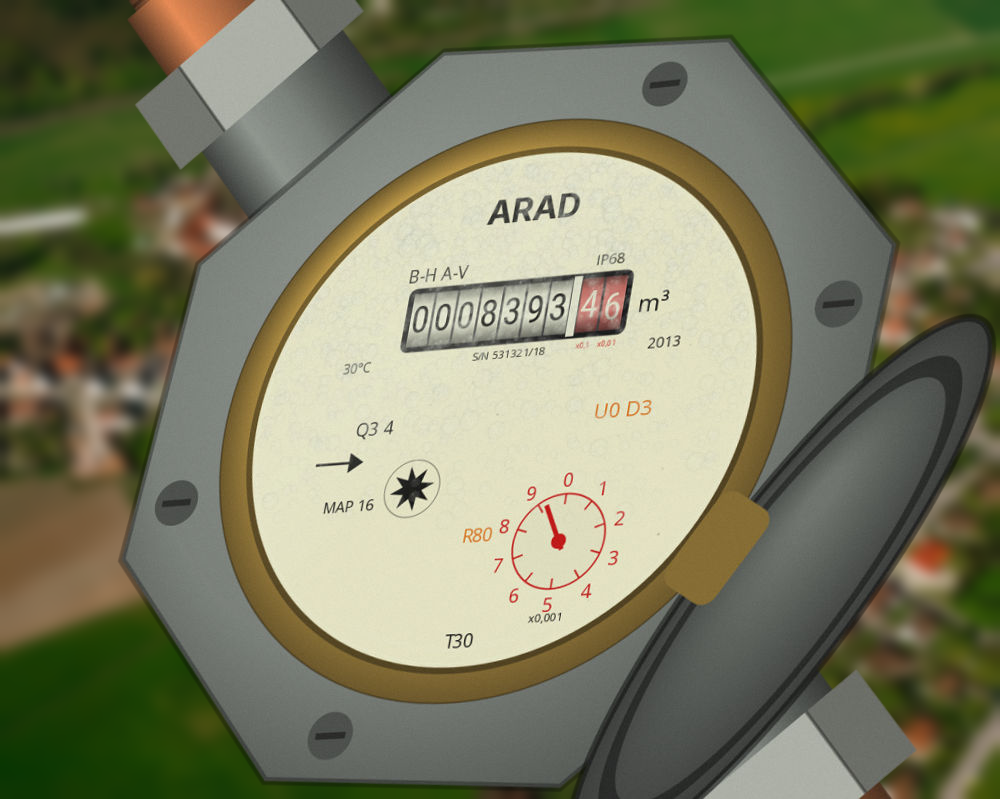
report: 8393.459 (m³)
